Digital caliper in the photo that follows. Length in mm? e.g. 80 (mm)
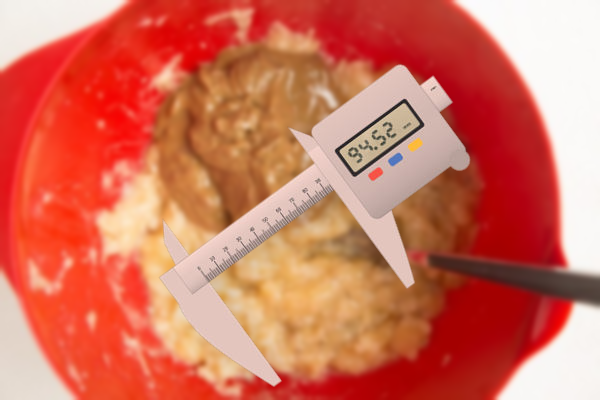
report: 94.52 (mm)
